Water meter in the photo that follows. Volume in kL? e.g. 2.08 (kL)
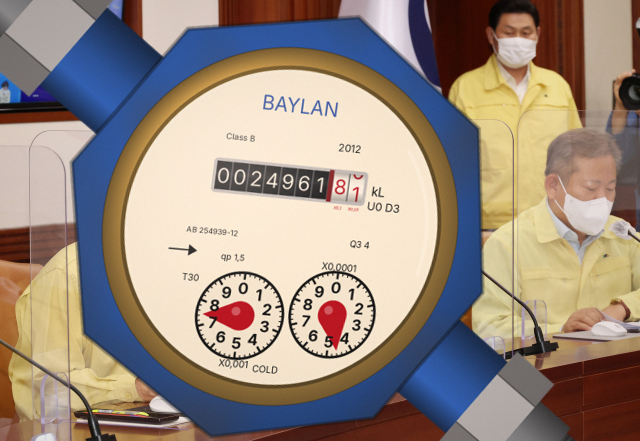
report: 24961.8074 (kL)
